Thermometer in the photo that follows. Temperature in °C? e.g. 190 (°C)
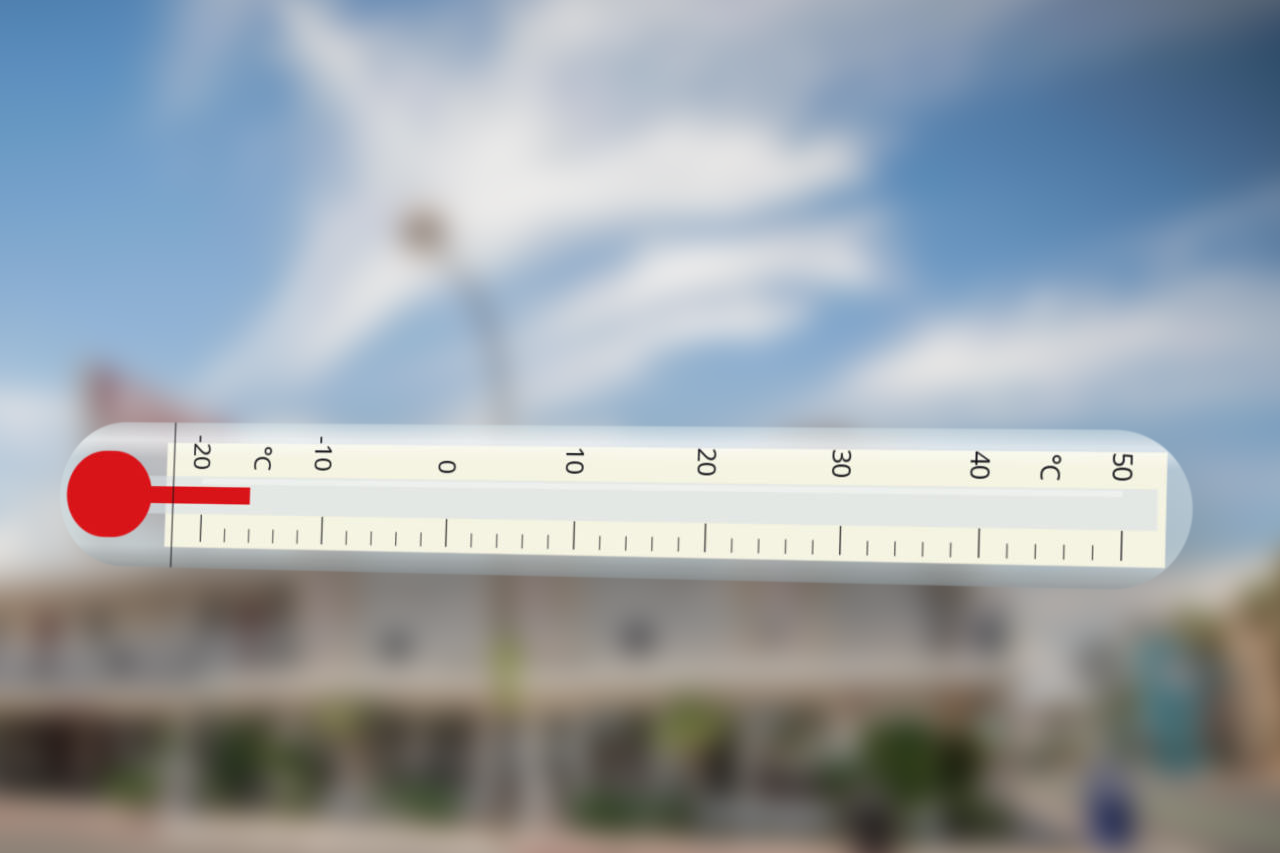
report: -16 (°C)
